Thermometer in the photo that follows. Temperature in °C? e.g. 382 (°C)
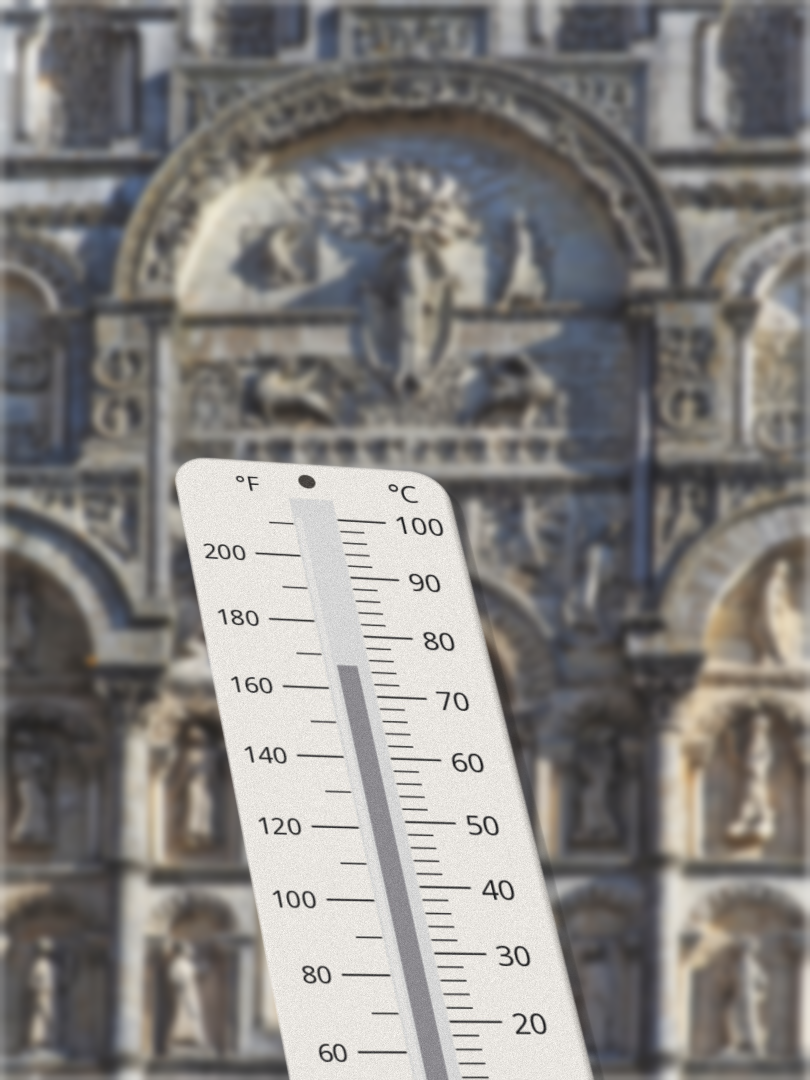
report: 75 (°C)
